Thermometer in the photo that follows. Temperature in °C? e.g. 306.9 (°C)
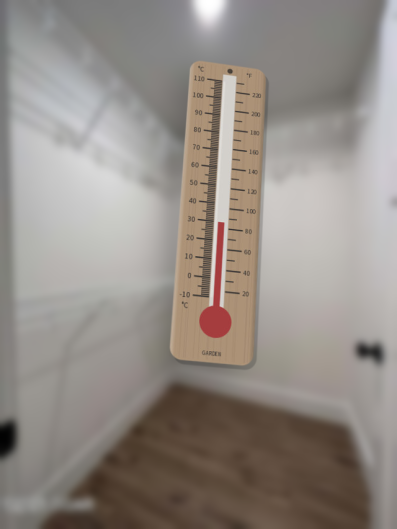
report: 30 (°C)
